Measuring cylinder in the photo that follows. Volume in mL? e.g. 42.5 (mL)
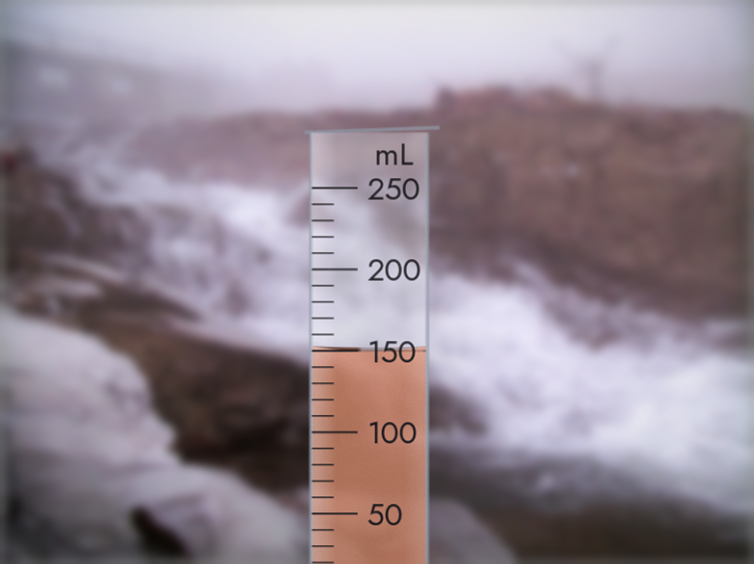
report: 150 (mL)
